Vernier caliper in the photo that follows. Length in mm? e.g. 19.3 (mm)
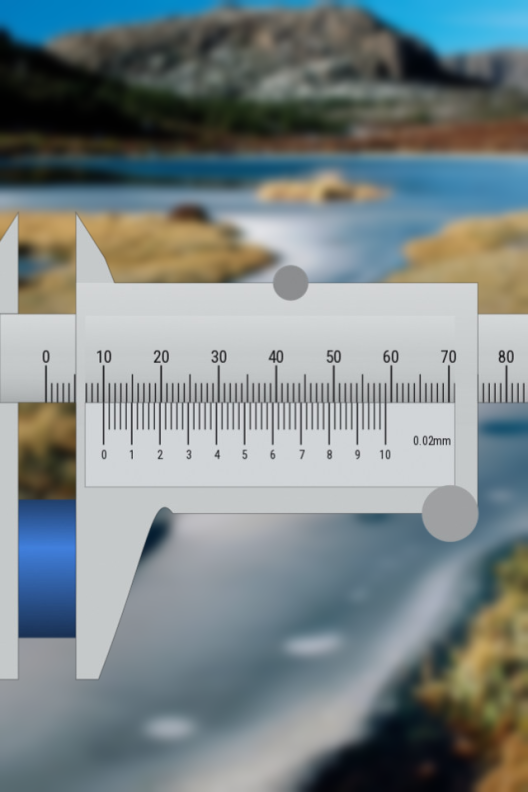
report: 10.0 (mm)
